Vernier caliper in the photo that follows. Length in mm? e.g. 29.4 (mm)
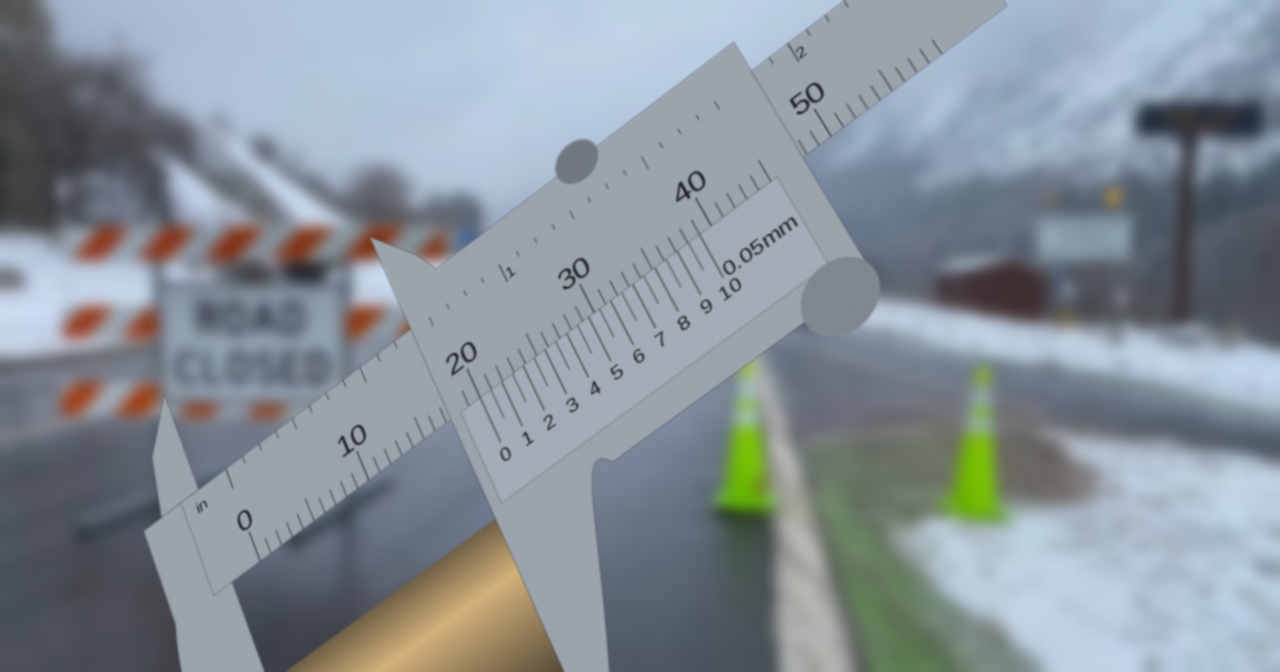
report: 20.0 (mm)
